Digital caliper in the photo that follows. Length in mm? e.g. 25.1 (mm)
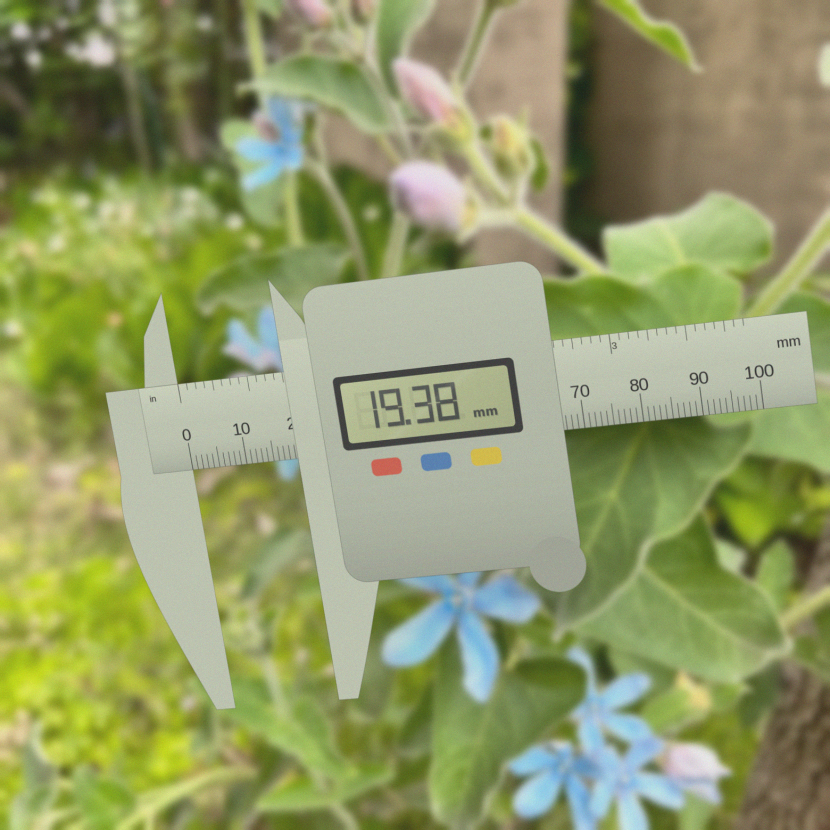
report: 19.38 (mm)
